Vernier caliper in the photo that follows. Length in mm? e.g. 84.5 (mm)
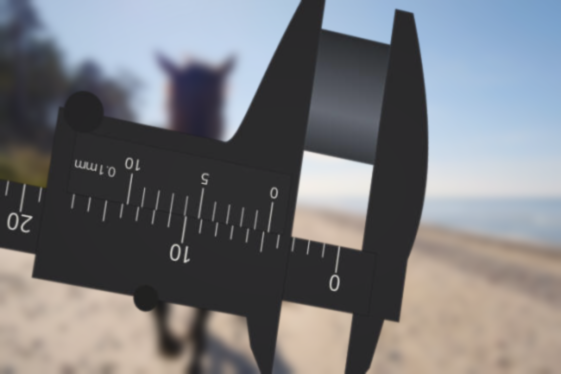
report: 4.7 (mm)
